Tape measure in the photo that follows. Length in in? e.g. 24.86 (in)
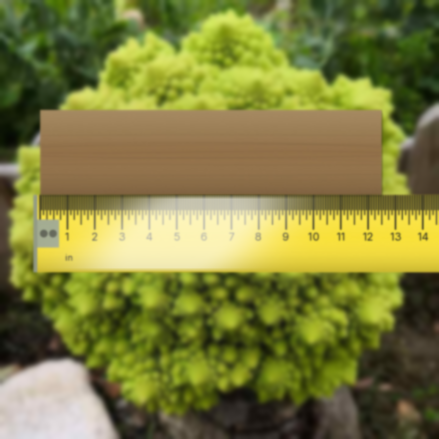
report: 12.5 (in)
